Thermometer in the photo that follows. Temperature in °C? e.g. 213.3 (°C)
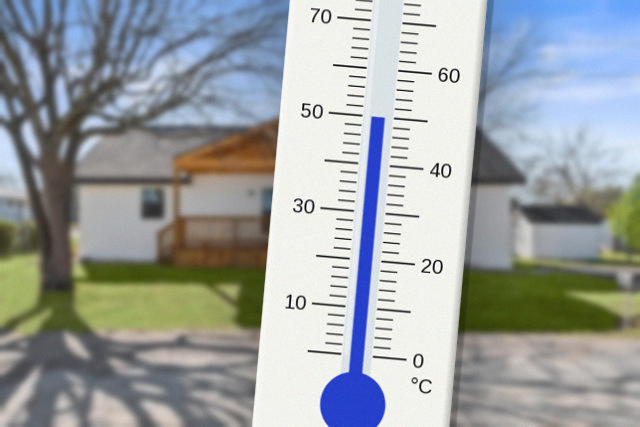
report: 50 (°C)
